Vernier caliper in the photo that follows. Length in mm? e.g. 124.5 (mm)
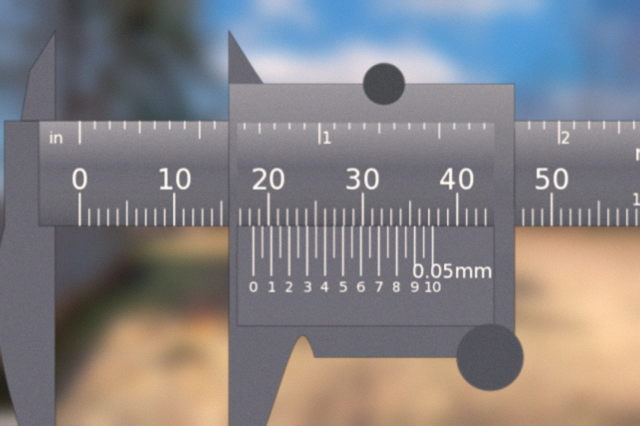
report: 18.4 (mm)
